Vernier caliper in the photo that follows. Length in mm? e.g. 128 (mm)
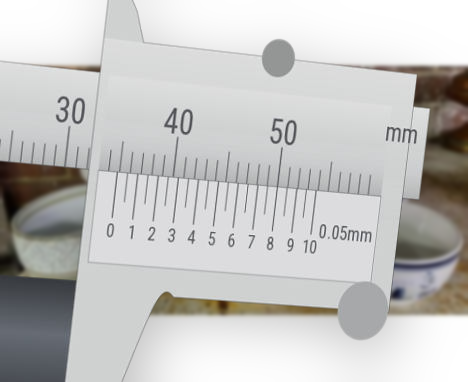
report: 34.8 (mm)
